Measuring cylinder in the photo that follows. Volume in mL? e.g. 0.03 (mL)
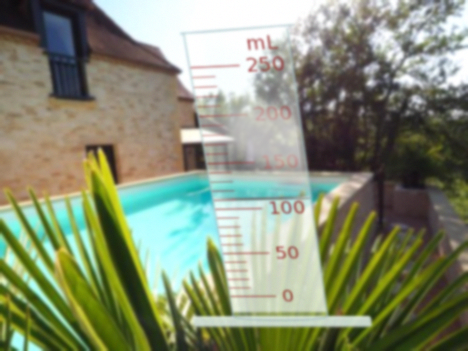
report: 110 (mL)
